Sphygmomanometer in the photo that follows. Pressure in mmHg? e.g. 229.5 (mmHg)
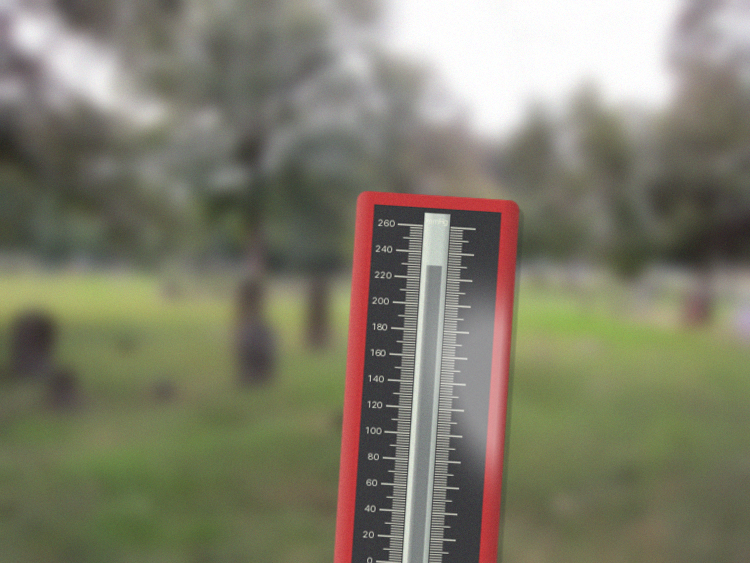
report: 230 (mmHg)
